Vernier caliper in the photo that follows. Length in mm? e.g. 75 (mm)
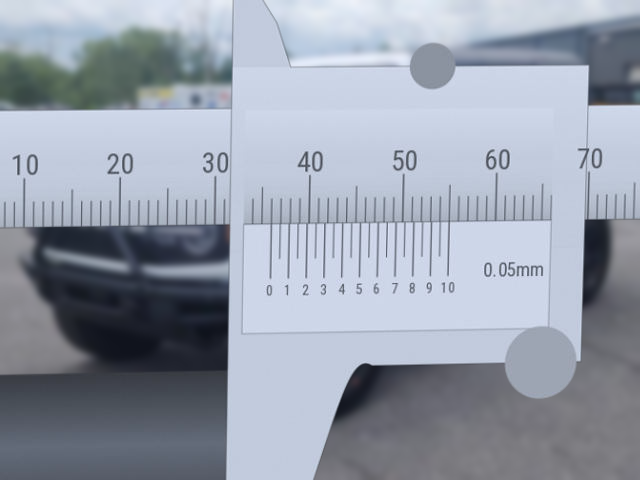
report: 36.0 (mm)
